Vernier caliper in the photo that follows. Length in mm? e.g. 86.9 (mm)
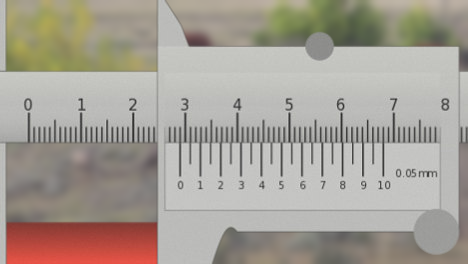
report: 29.0 (mm)
